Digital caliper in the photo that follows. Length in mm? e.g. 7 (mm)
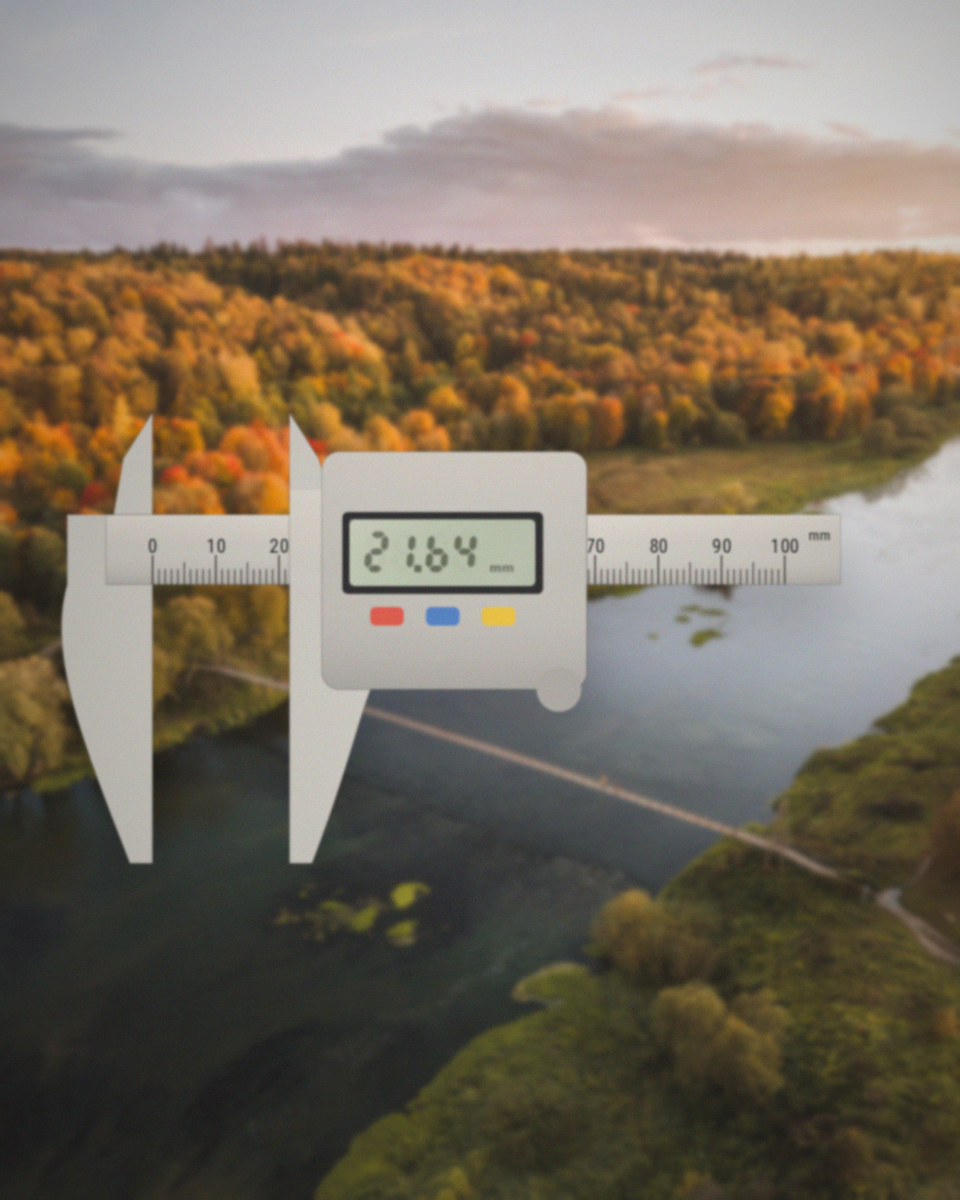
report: 21.64 (mm)
